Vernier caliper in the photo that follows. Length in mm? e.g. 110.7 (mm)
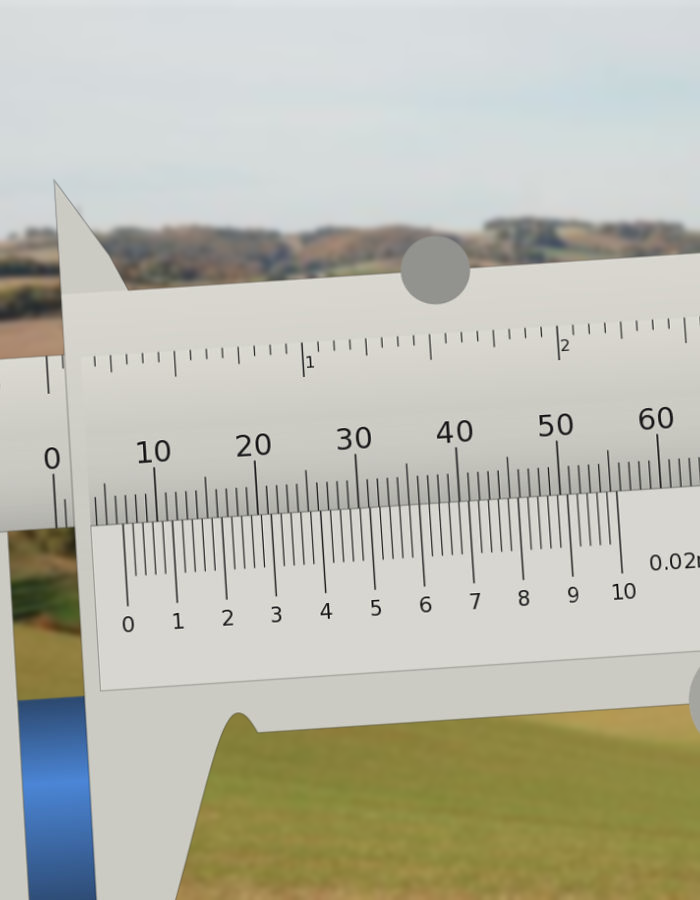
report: 6.6 (mm)
